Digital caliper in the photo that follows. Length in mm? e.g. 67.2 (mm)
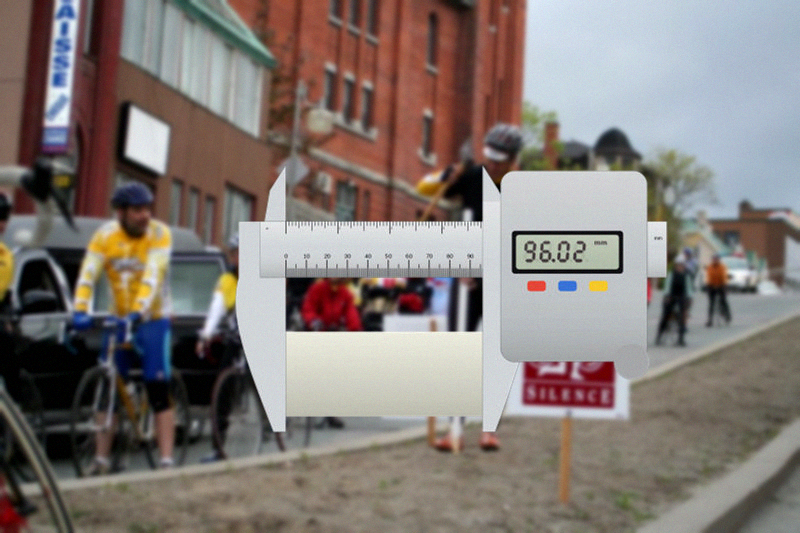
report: 96.02 (mm)
